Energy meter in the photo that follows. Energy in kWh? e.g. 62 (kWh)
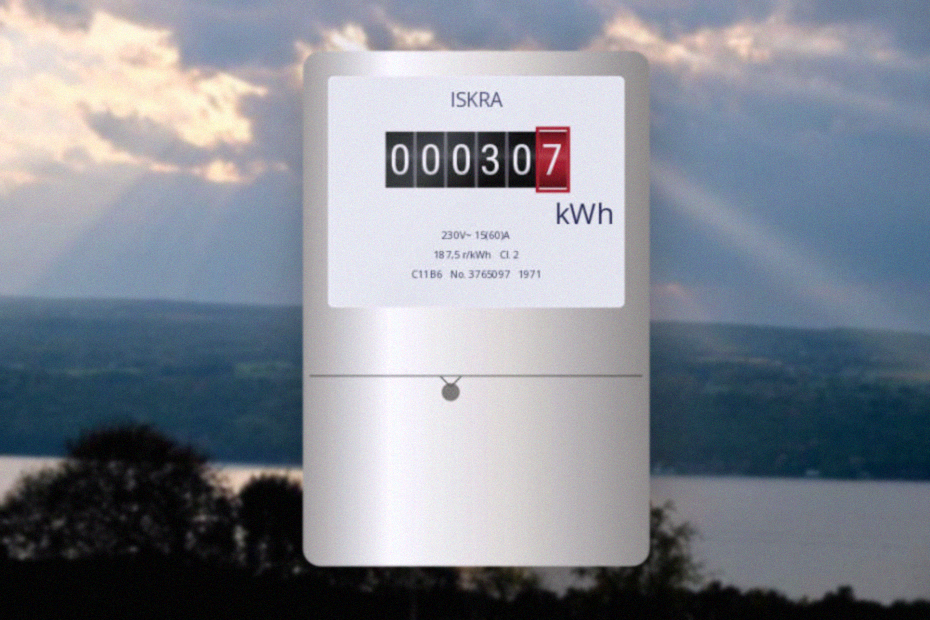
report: 30.7 (kWh)
